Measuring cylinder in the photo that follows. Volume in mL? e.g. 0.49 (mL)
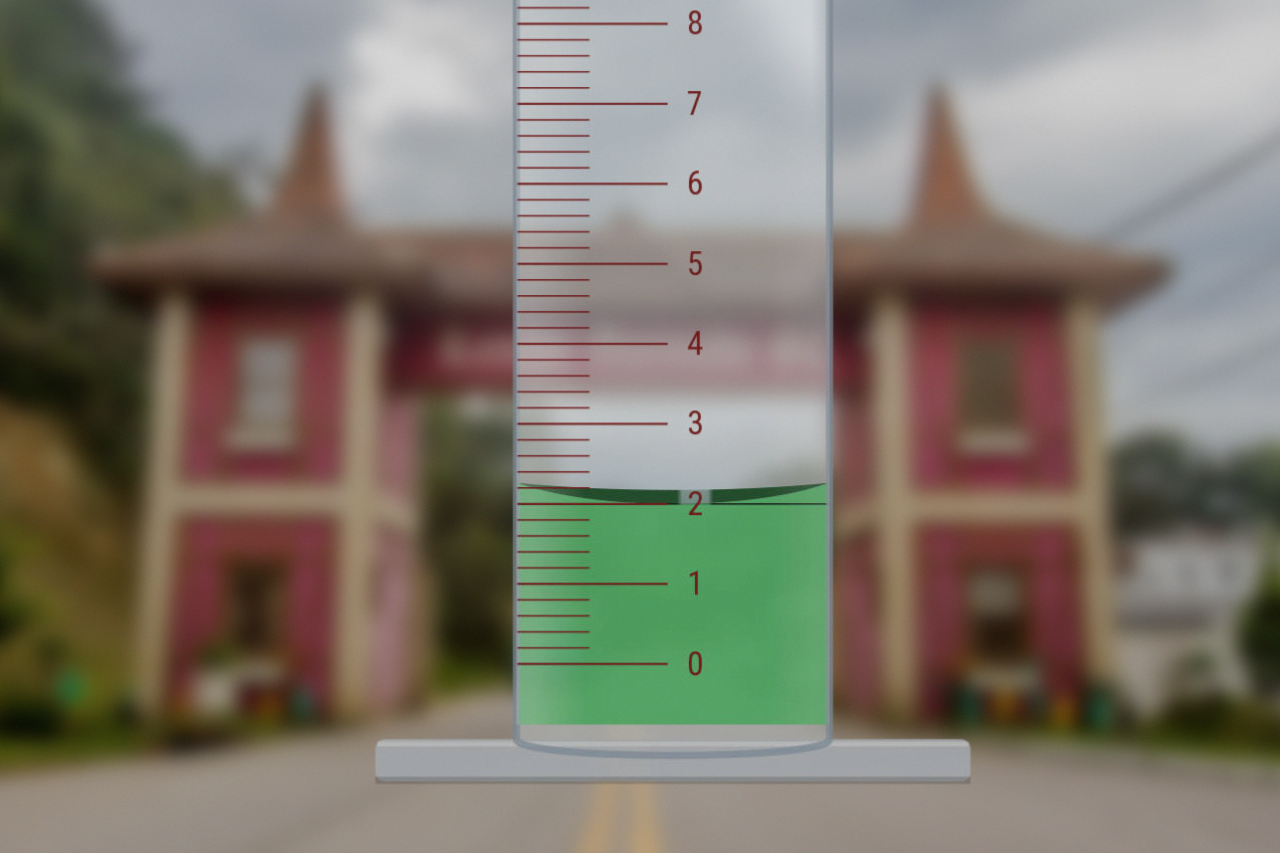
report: 2 (mL)
